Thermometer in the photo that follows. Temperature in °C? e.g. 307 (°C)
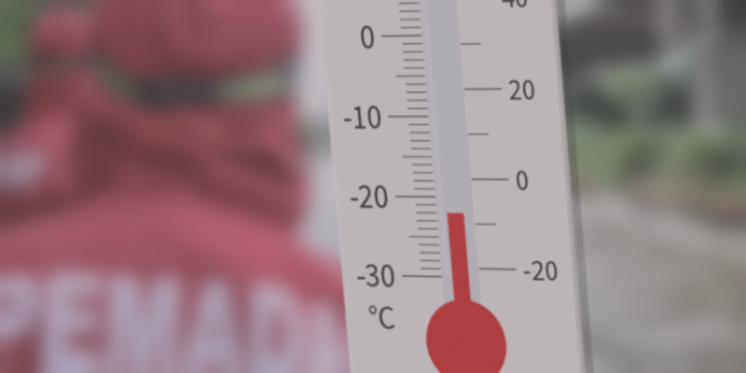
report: -22 (°C)
